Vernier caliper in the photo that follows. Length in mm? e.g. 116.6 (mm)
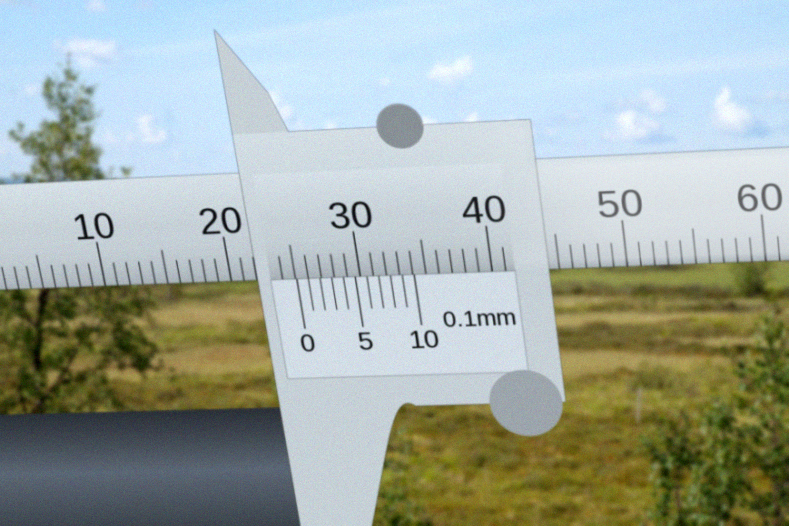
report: 25.1 (mm)
